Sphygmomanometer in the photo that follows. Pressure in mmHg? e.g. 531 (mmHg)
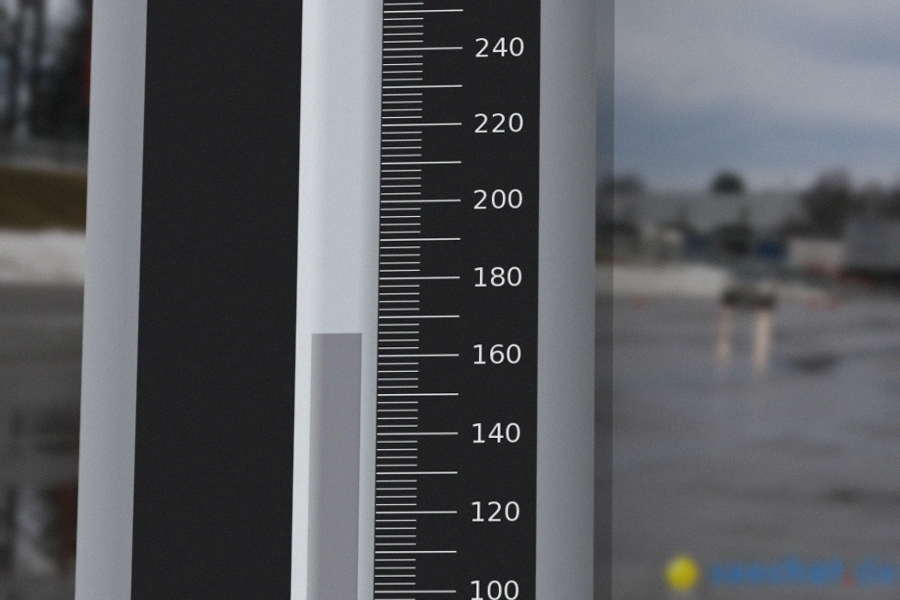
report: 166 (mmHg)
